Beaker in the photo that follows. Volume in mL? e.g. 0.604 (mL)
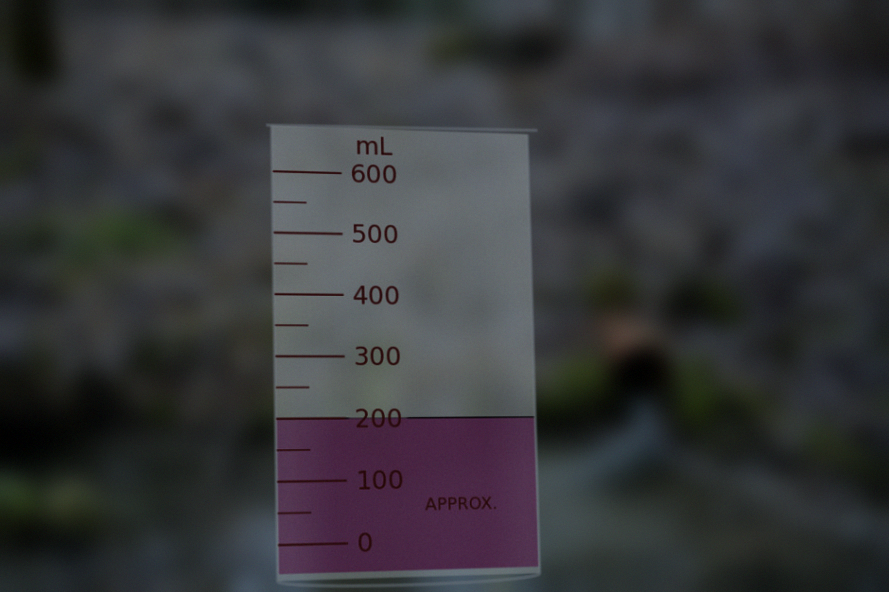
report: 200 (mL)
